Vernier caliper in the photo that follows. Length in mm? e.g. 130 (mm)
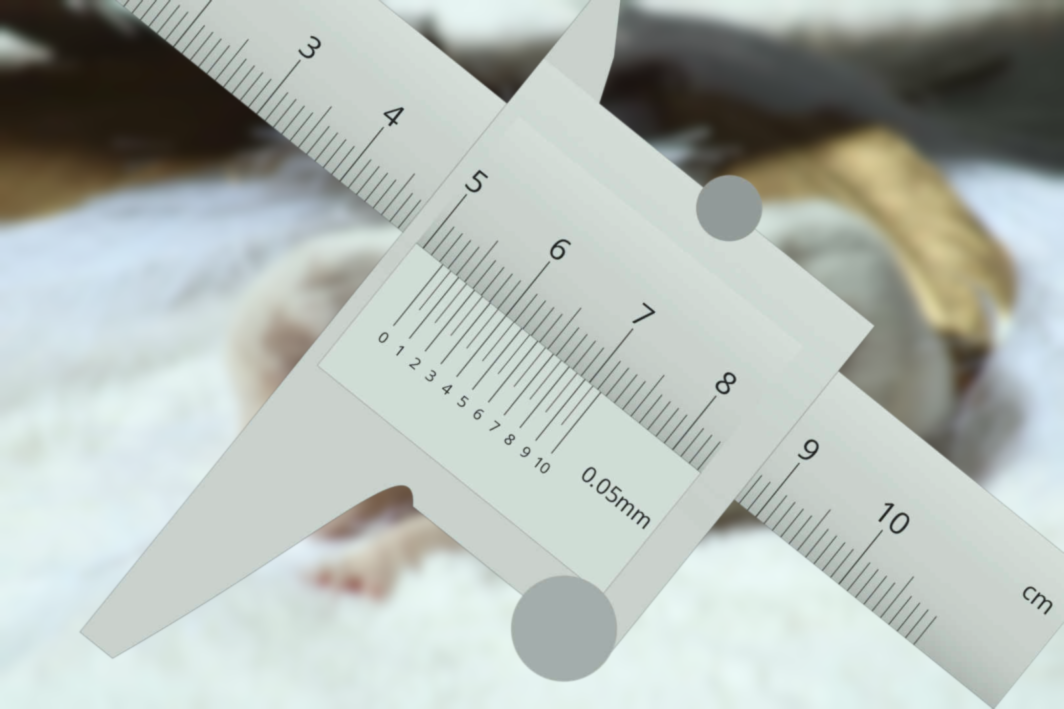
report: 52.4 (mm)
